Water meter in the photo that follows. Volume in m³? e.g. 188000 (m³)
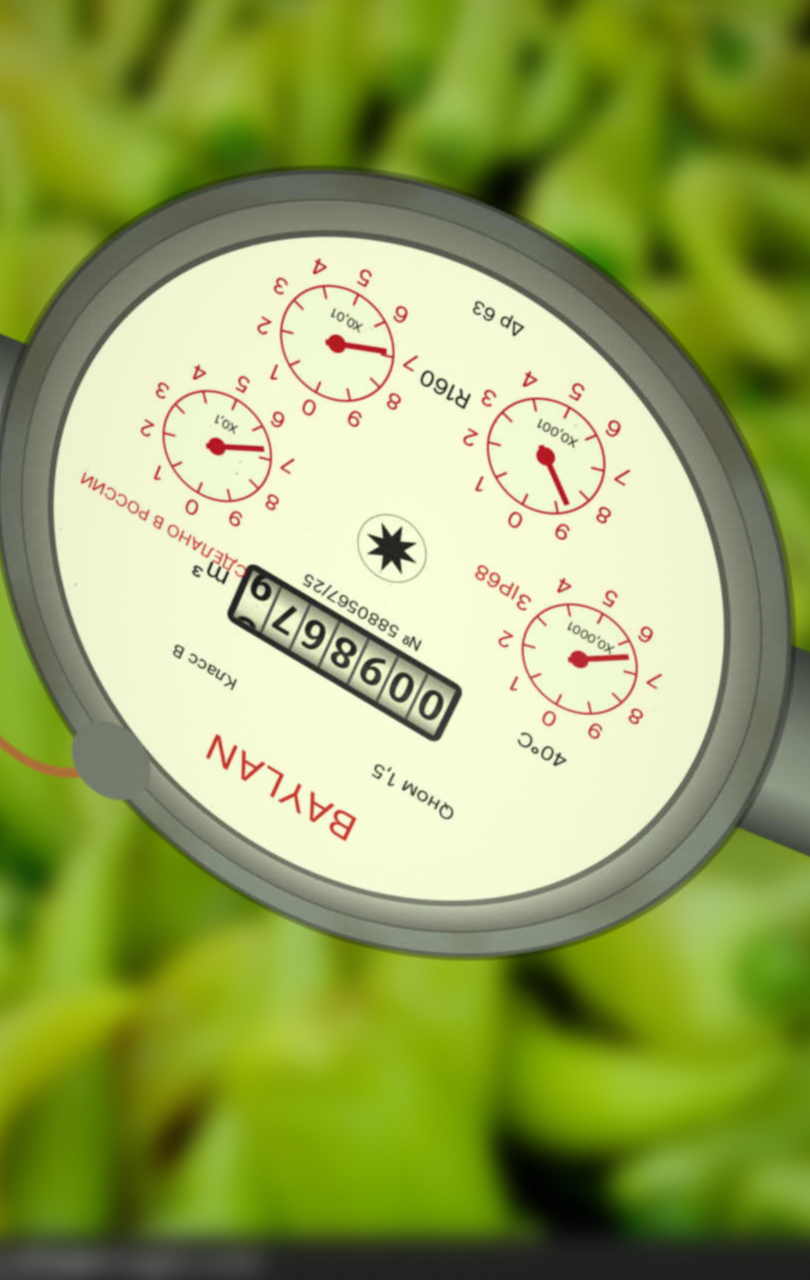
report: 98678.6686 (m³)
